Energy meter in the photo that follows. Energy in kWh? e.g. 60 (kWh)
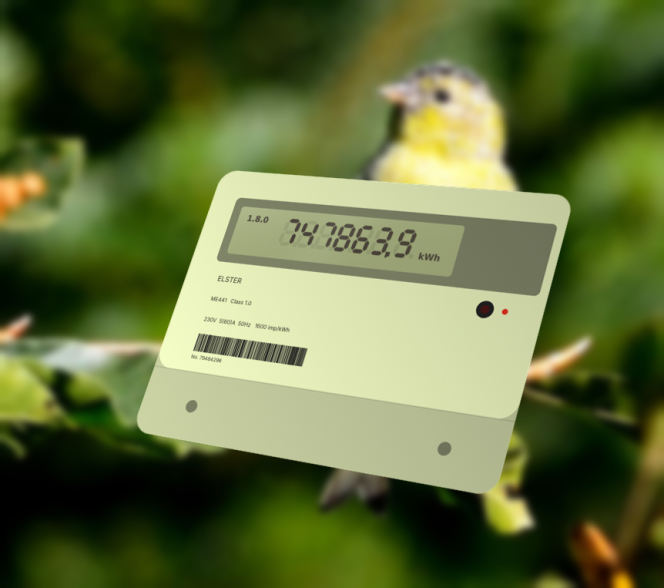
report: 747863.9 (kWh)
